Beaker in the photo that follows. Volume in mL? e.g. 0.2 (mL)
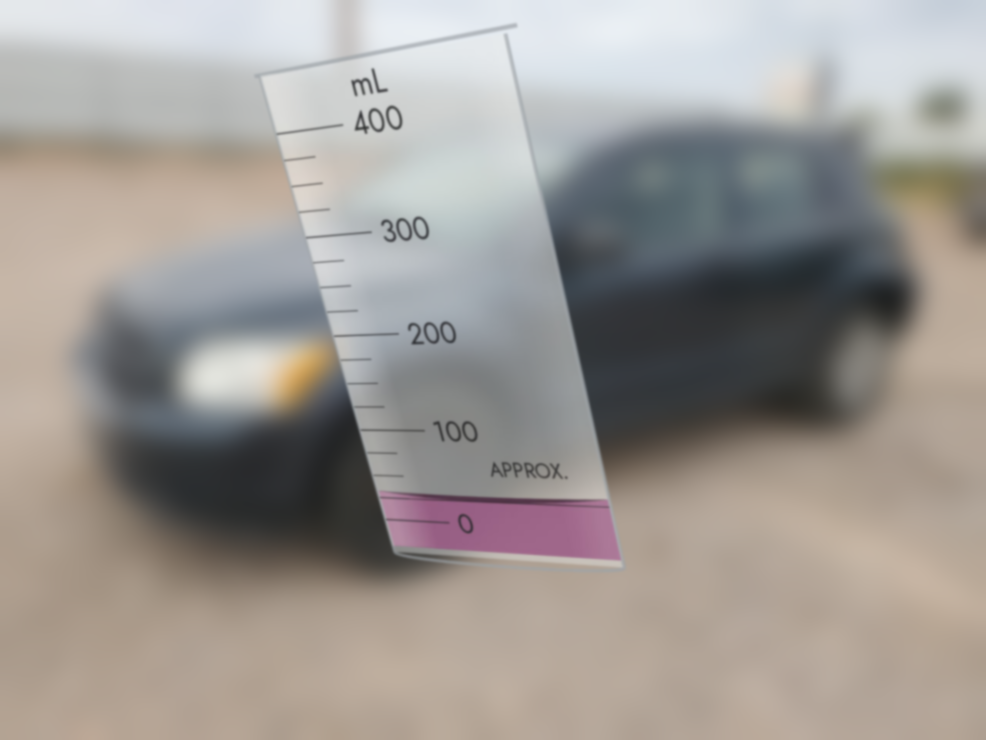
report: 25 (mL)
